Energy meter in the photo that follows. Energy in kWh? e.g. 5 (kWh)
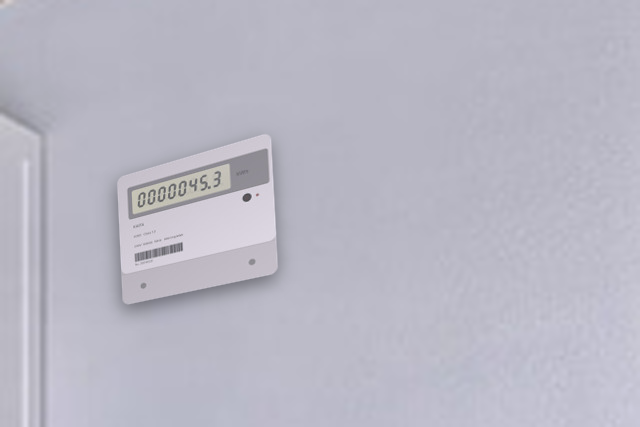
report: 45.3 (kWh)
